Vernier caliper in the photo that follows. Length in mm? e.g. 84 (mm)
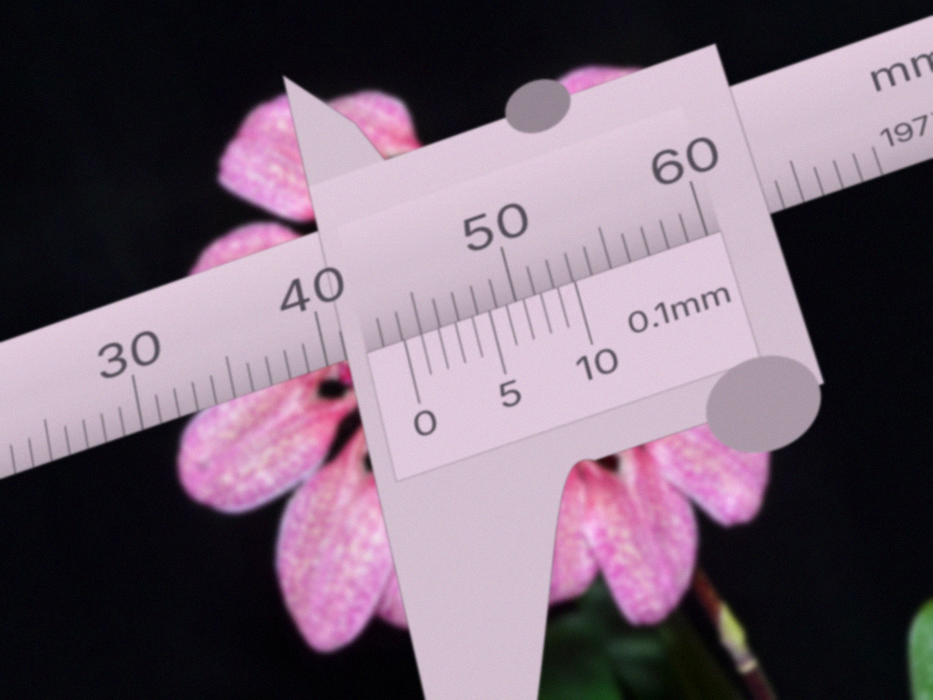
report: 44.1 (mm)
